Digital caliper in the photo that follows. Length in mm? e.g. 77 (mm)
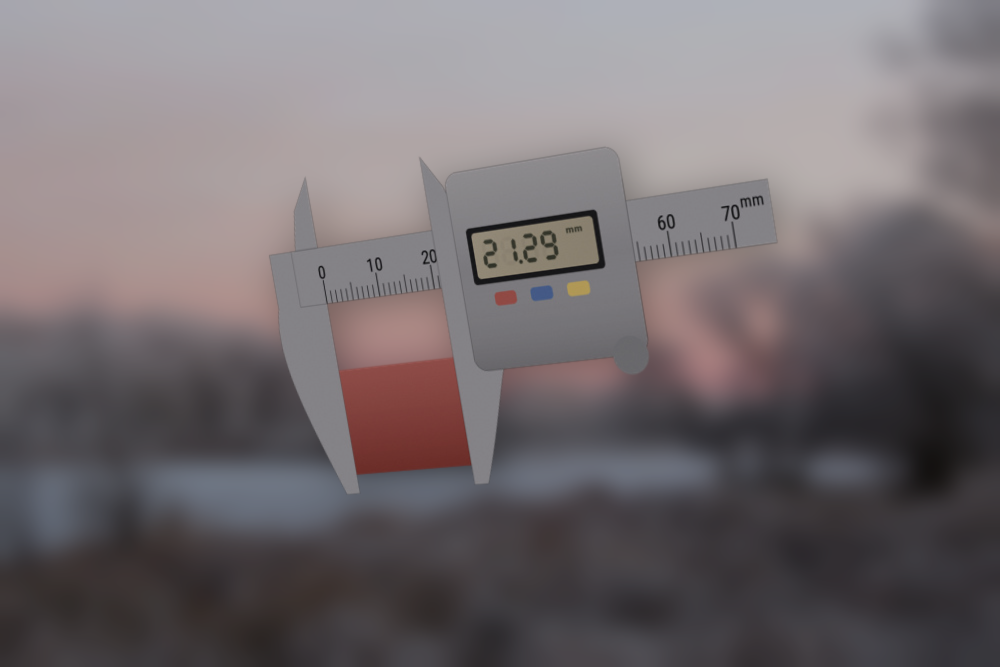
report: 21.29 (mm)
